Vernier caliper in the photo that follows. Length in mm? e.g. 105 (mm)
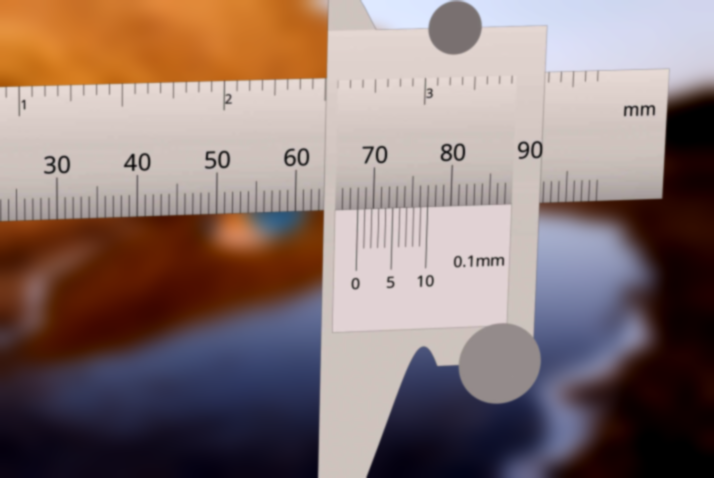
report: 68.0 (mm)
